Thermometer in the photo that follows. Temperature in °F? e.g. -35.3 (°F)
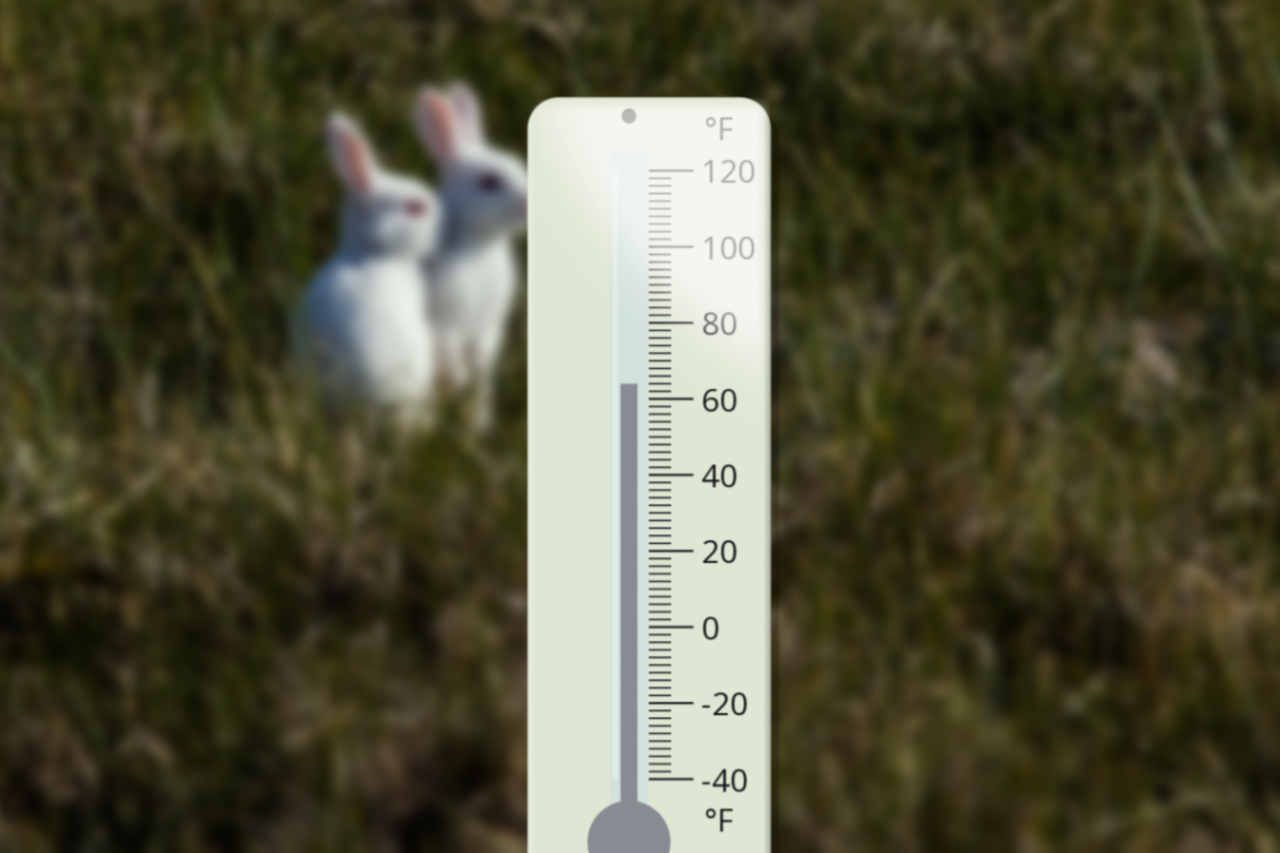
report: 64 (°F)
